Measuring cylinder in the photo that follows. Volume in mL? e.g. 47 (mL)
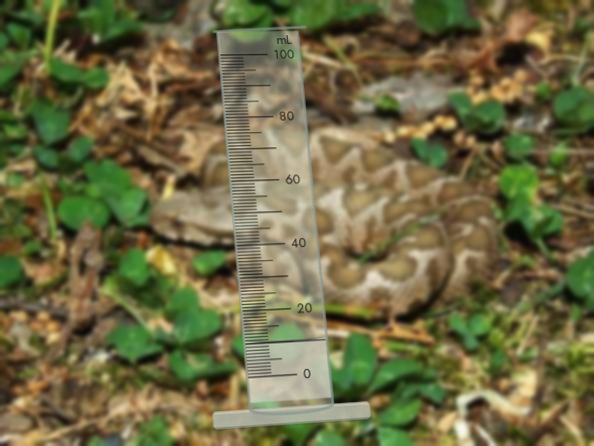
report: 10 (mL)
